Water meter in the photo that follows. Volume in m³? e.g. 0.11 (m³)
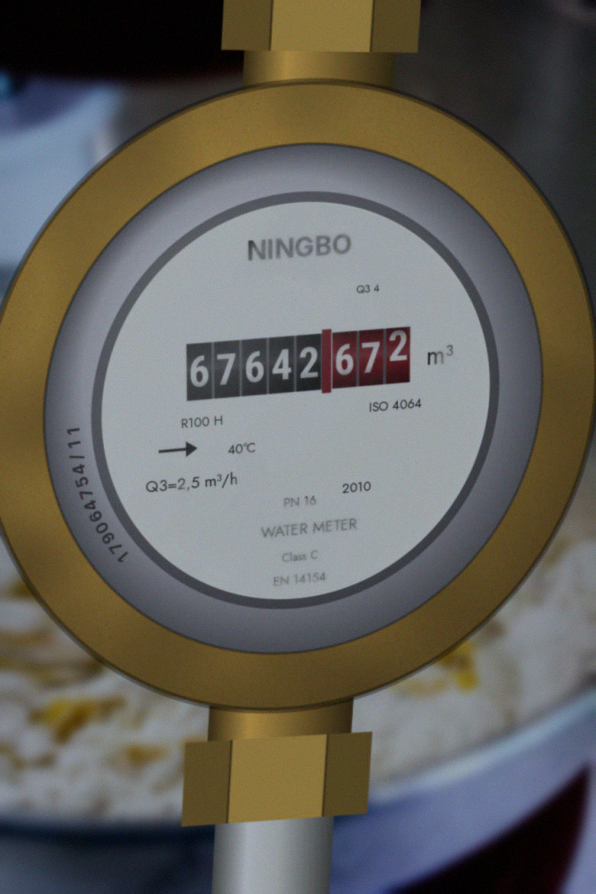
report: 67642.672 (m³)
